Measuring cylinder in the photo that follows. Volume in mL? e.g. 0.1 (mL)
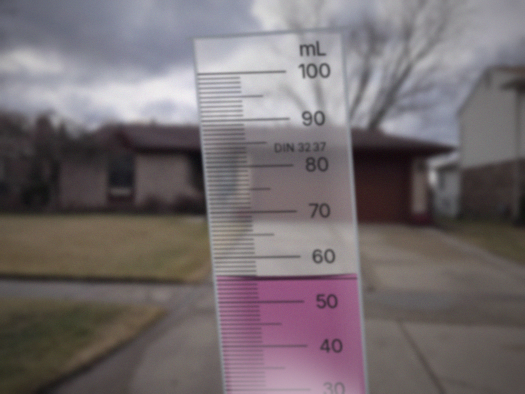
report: 55 (mL)
